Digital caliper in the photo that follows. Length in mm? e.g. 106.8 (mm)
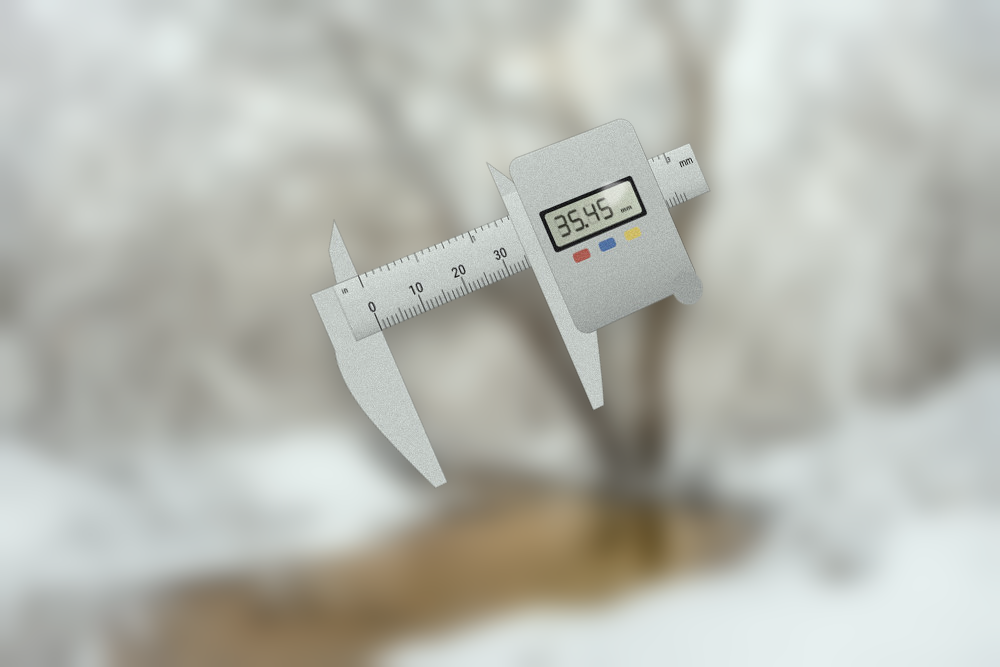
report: 35.45 (mm)
